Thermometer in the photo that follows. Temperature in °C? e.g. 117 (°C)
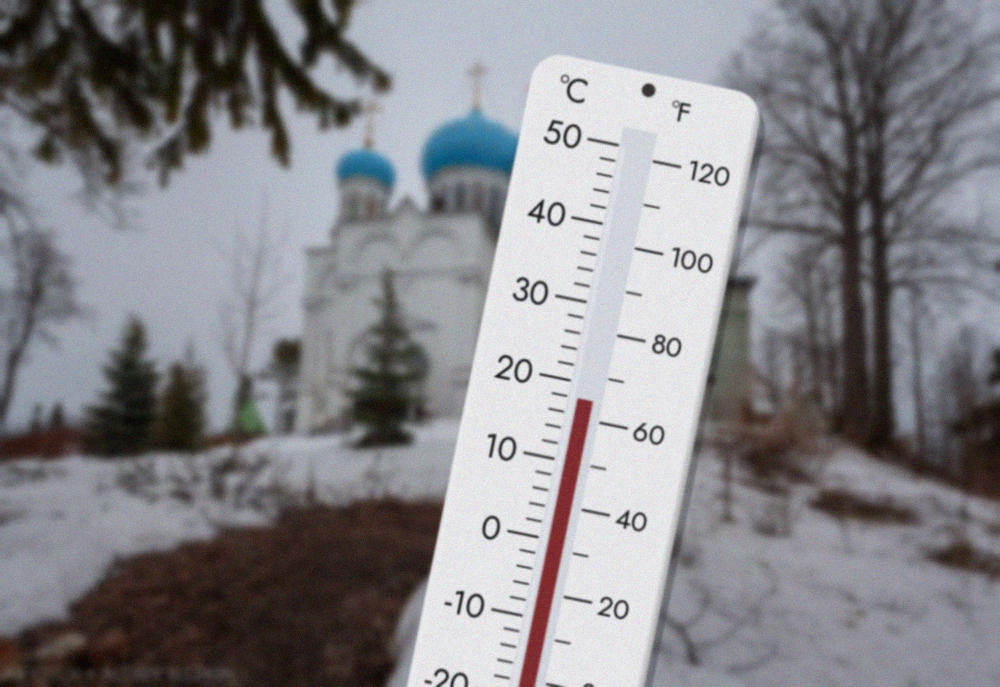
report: 18 (°C)
